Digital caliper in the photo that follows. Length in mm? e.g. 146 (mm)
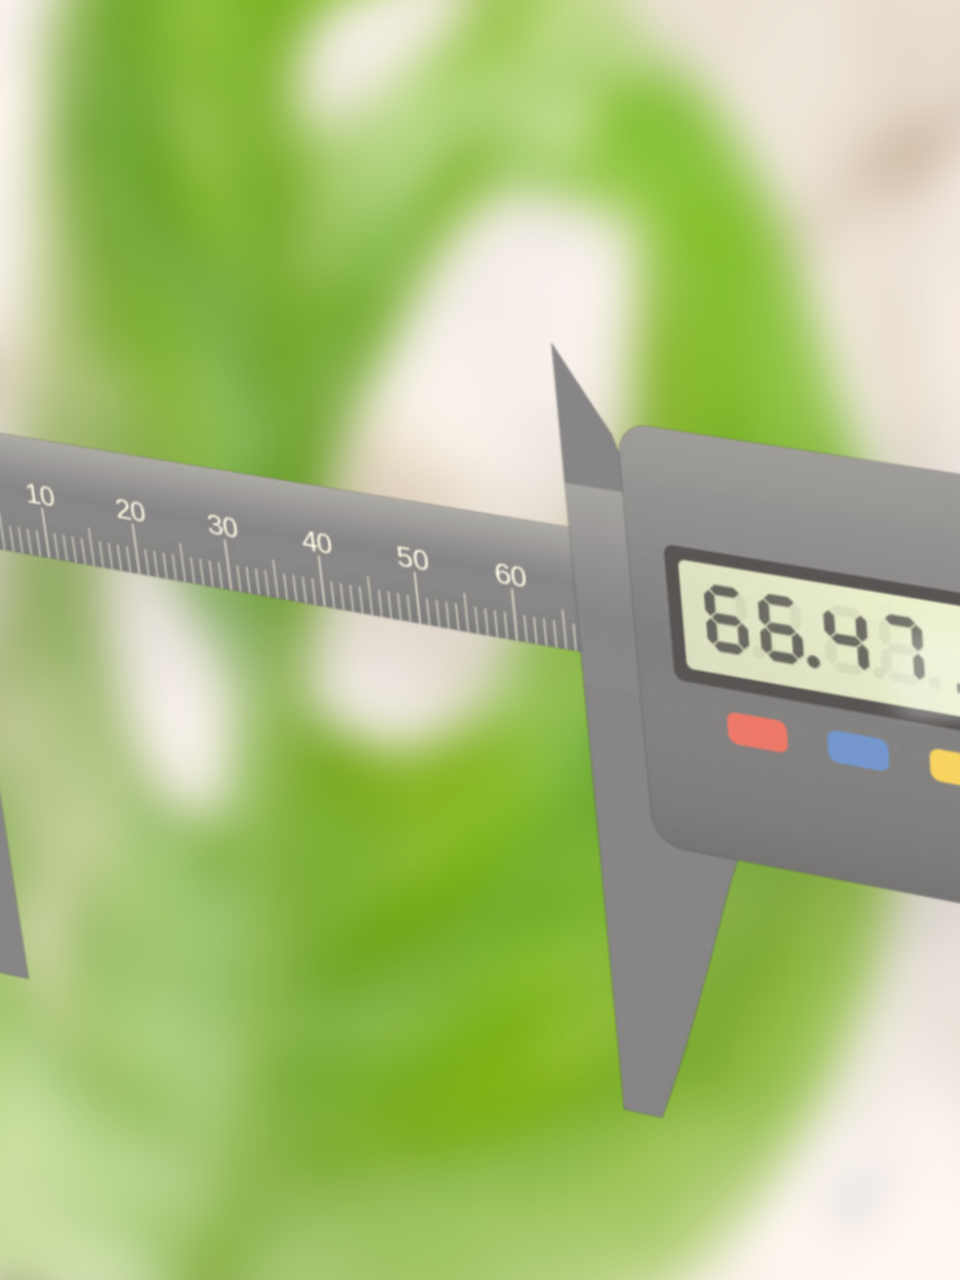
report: 66.47 (mm)
